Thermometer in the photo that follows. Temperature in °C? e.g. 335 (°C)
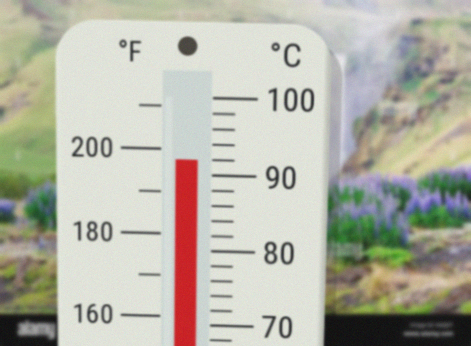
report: 92 (°C)
